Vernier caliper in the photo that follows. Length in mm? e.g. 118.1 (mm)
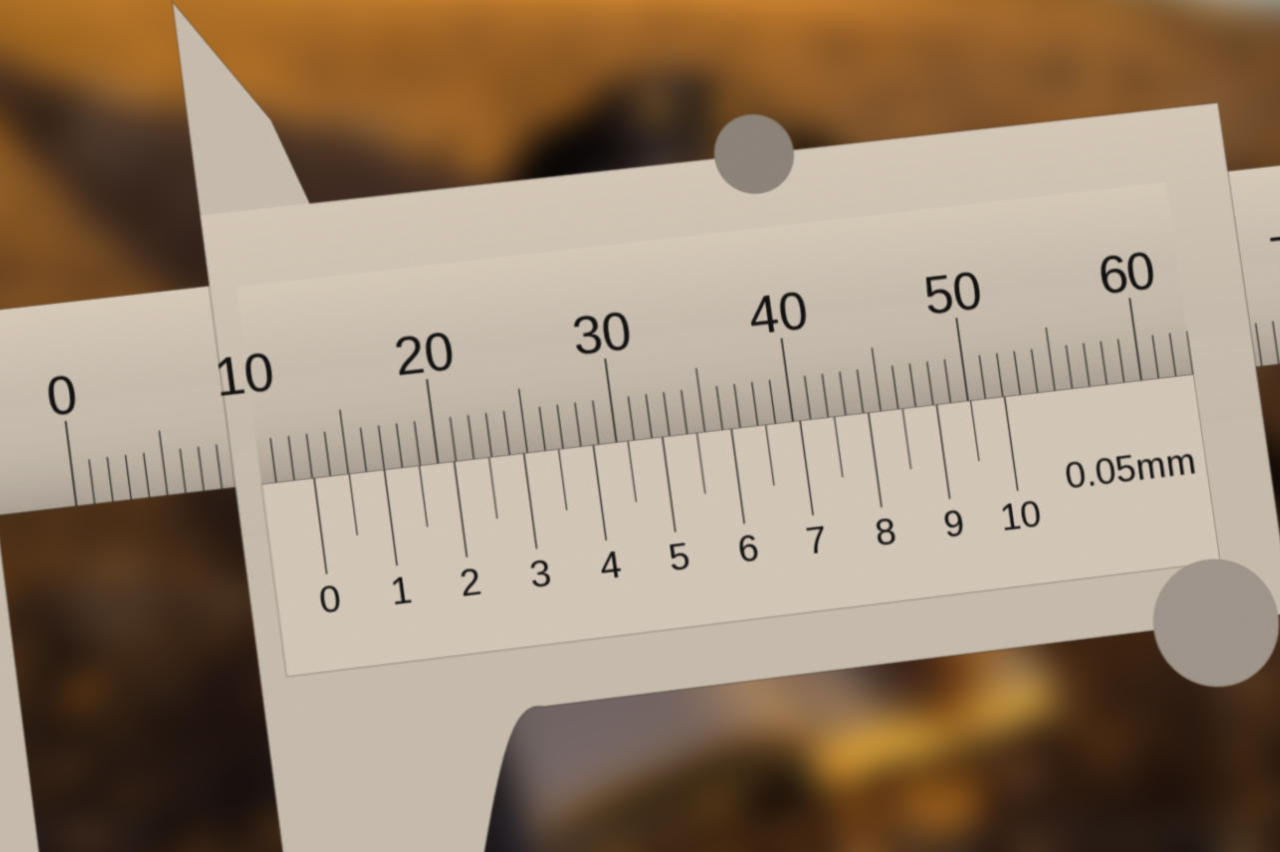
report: 13.1 (mm)
